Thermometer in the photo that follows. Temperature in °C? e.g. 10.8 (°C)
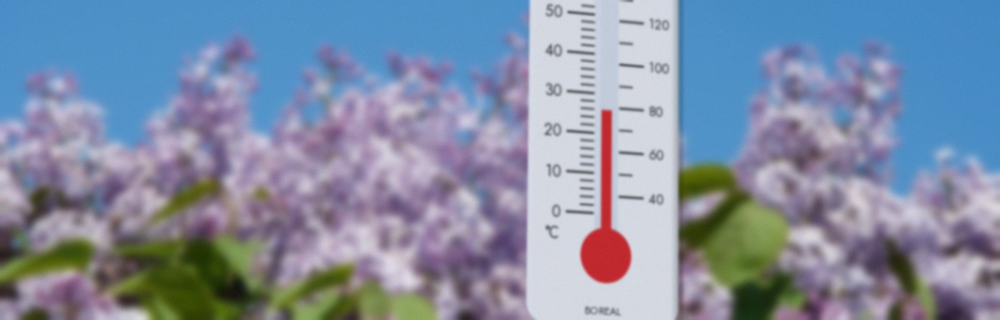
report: 26 (°C)
